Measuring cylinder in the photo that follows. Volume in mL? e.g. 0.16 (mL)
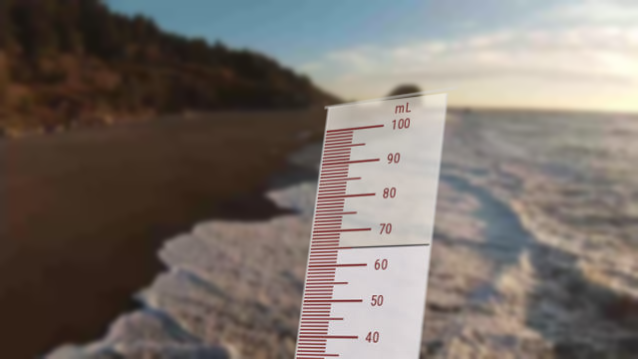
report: 65 (mL)
